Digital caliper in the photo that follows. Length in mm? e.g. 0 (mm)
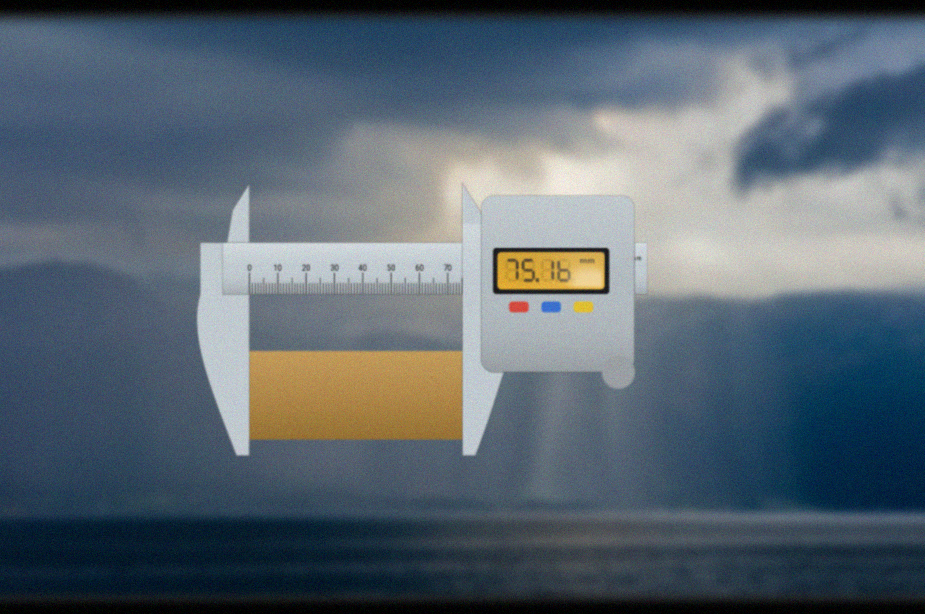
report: 75.16 (mm)
